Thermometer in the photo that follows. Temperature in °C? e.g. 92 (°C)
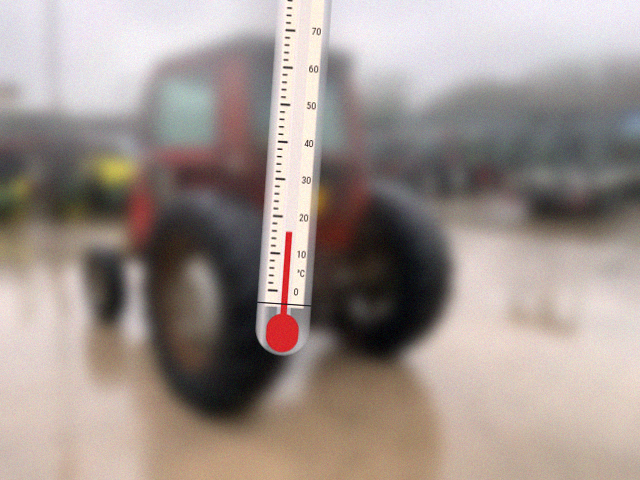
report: 16 (°C)
